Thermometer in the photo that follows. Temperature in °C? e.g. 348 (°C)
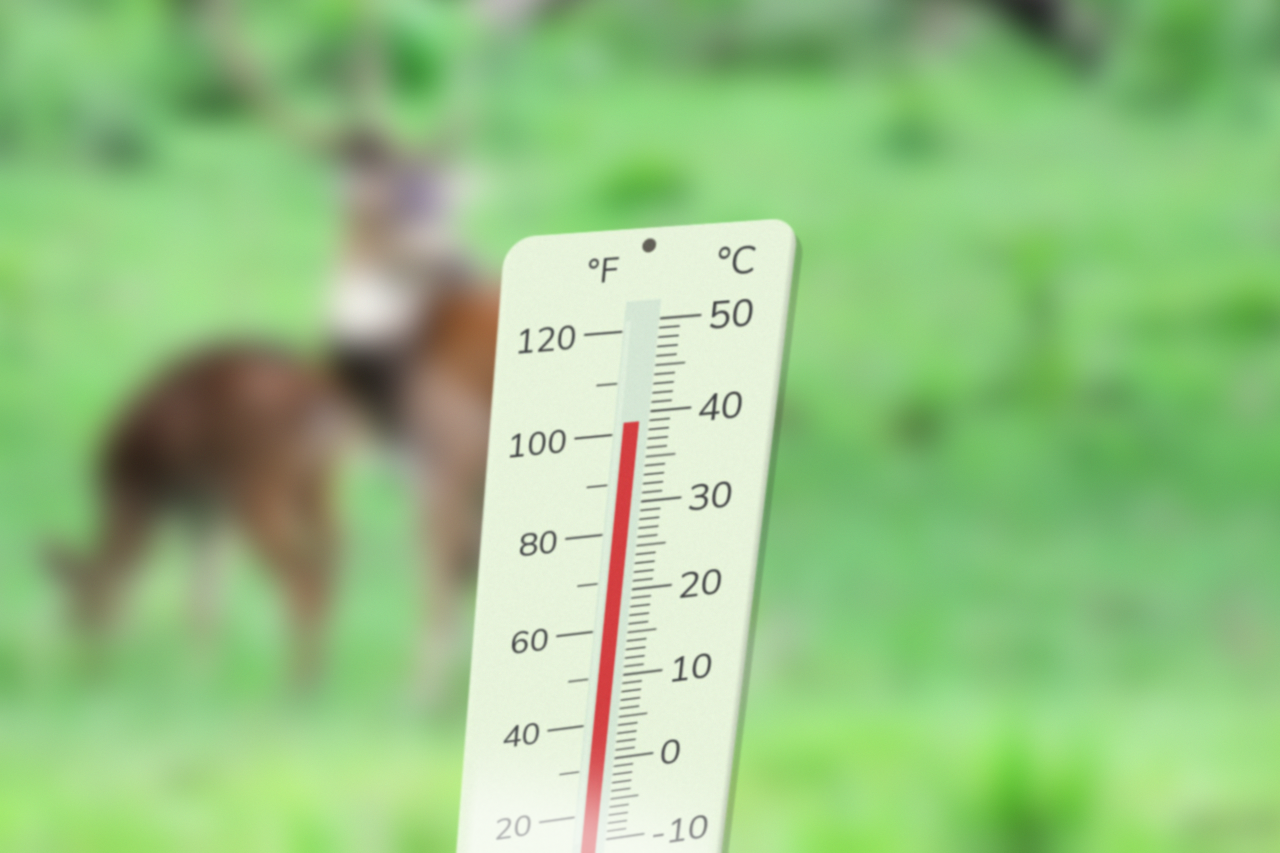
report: 39 (°C)
